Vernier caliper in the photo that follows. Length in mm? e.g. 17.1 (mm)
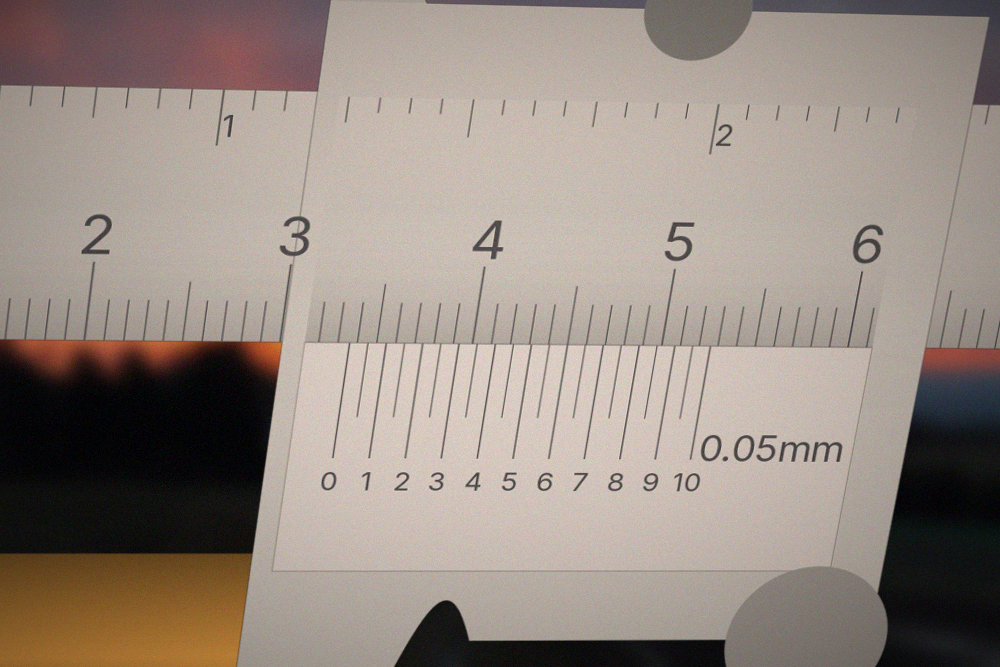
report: 33.6 (mm)
